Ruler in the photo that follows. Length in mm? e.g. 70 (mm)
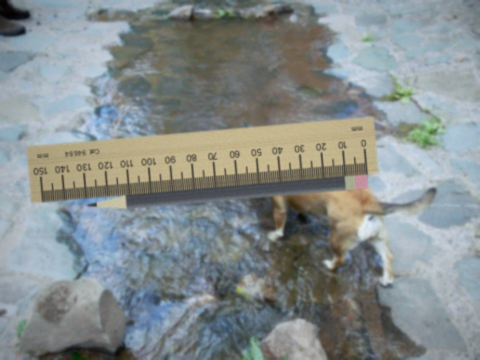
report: 130 (mm)
